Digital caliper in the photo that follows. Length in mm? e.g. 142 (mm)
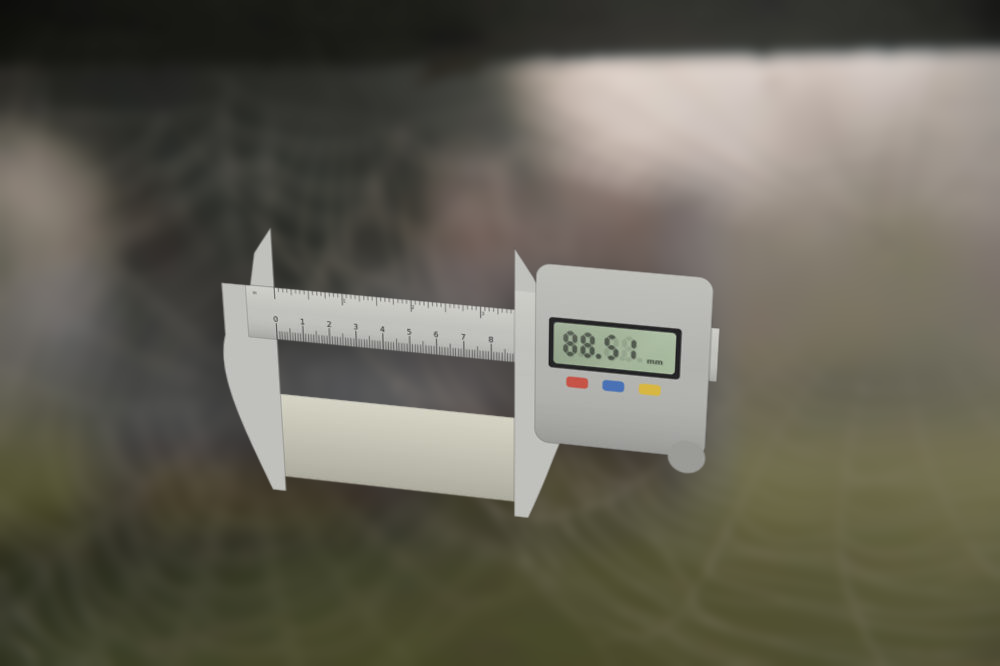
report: 88.51 (mm)
